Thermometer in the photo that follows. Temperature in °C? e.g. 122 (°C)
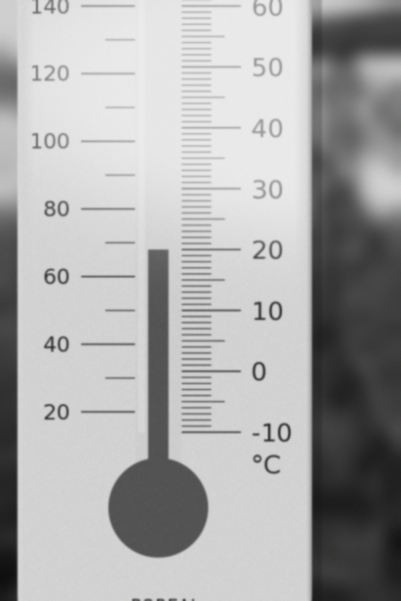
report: 20 (°C)
